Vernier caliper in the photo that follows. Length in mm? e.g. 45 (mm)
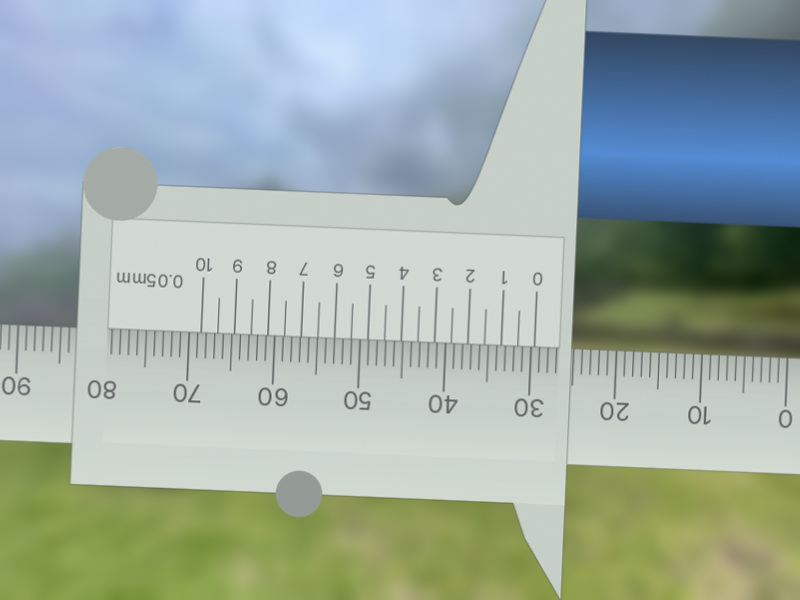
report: 29.6 (mm)
